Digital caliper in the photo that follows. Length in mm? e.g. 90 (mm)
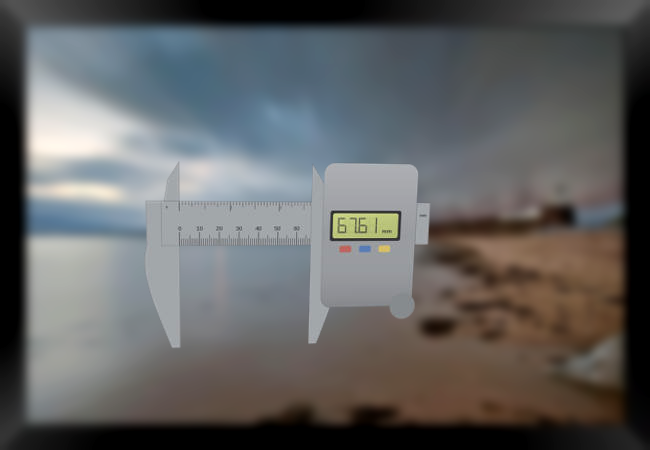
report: 67.61 (mm)
